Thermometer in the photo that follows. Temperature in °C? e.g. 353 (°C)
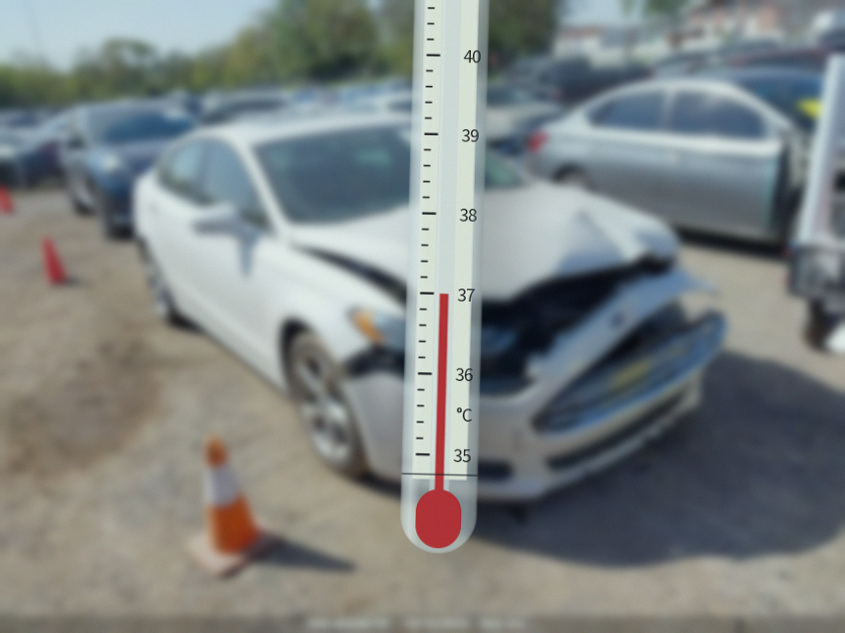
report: 37 (°C)
